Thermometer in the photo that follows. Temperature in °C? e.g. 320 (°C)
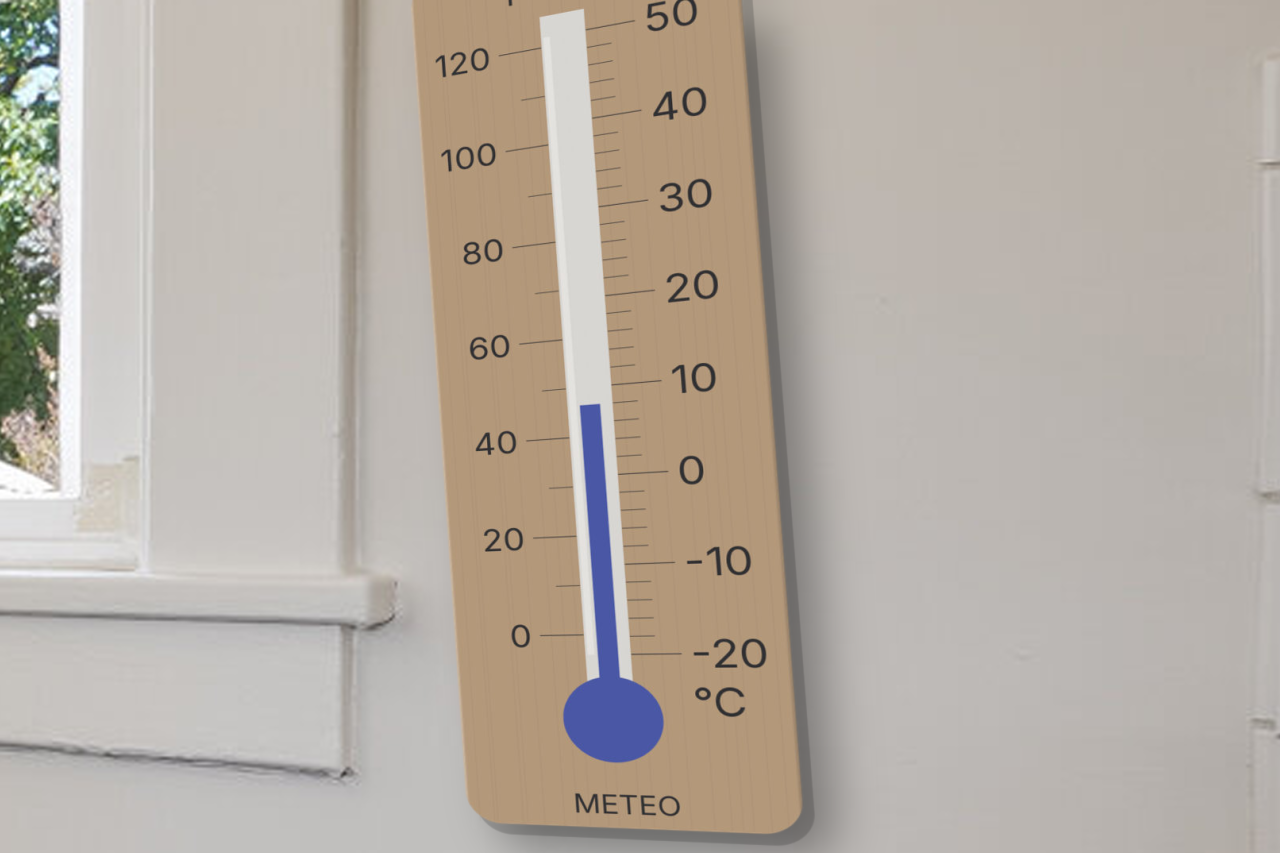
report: 8 (°C)
